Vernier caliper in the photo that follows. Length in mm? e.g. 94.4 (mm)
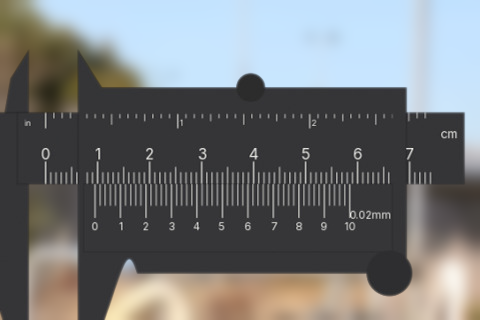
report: 9.5 (mm)
